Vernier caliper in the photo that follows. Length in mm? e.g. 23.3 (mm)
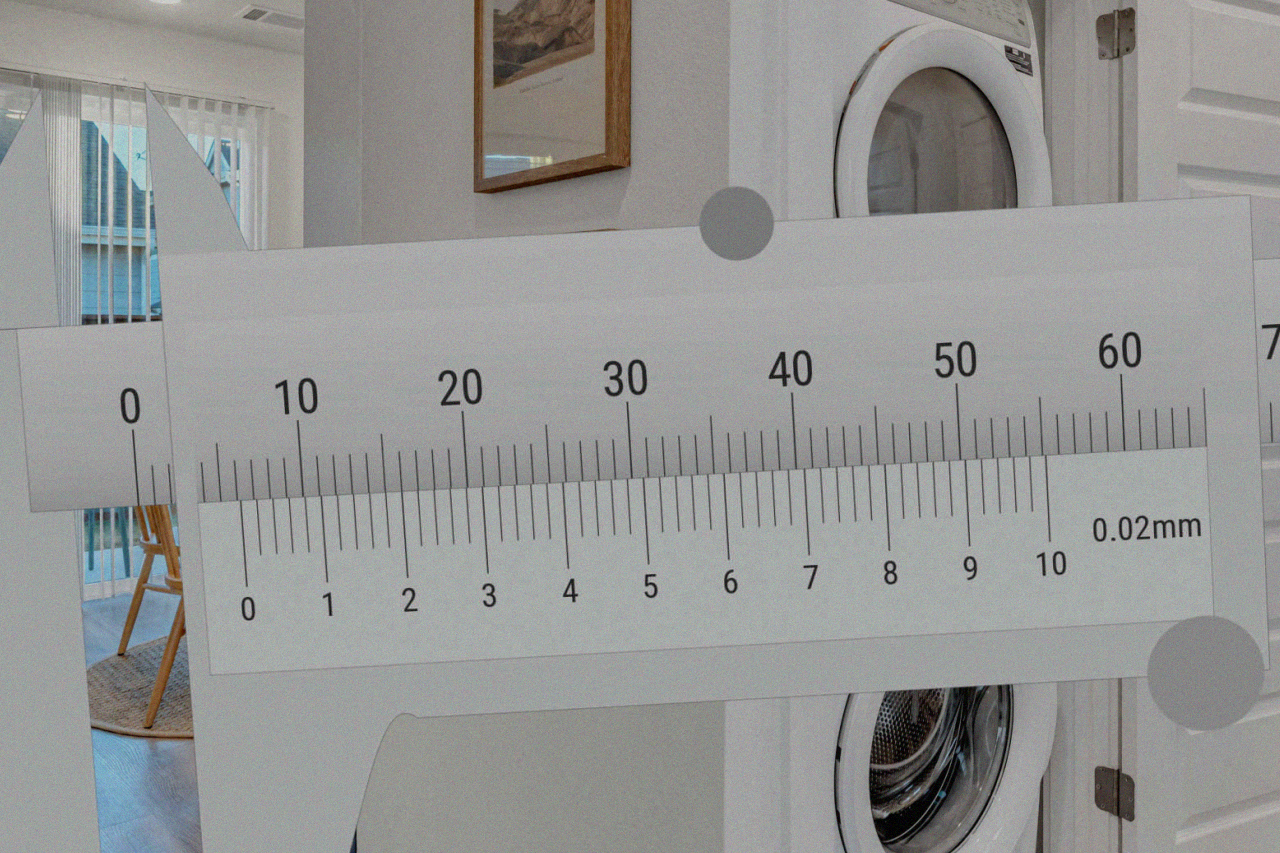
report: 6.2 (mm)
